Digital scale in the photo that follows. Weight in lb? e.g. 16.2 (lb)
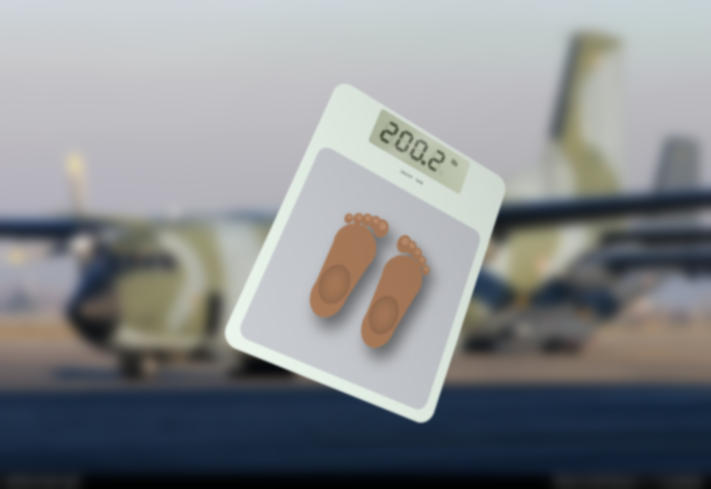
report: 200.2 (lb)
